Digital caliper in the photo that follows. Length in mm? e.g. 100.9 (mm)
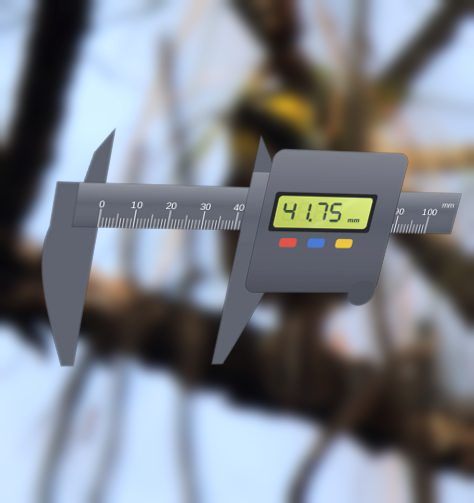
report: 41.75 (mm)
